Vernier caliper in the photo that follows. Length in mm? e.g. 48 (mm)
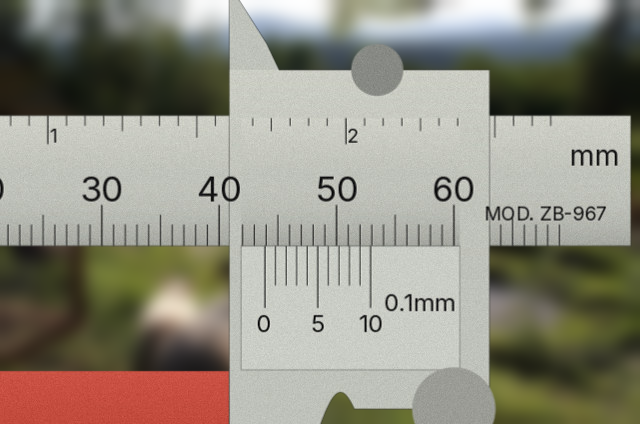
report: 43.9 (mm)
